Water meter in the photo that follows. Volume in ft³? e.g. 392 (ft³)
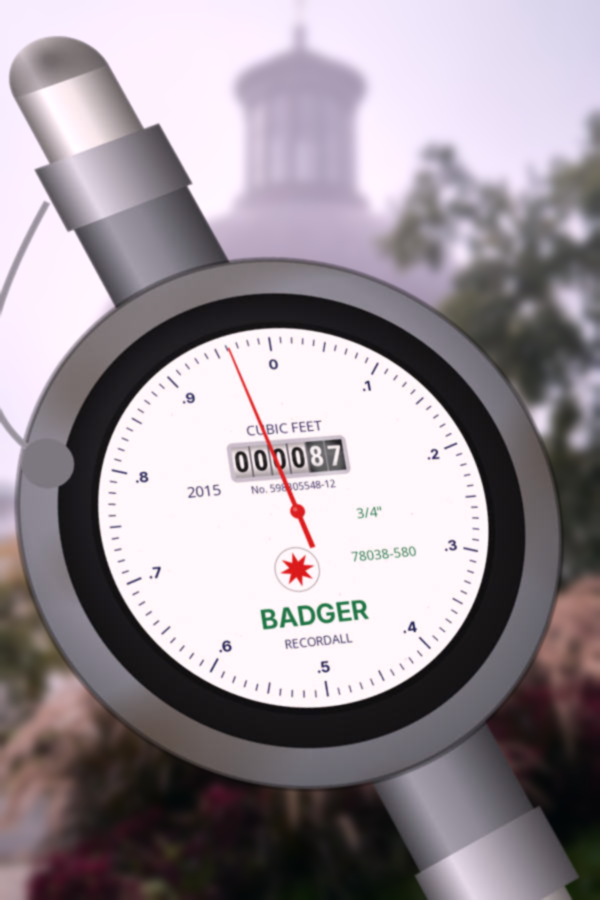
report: 86.96 (ft³)
